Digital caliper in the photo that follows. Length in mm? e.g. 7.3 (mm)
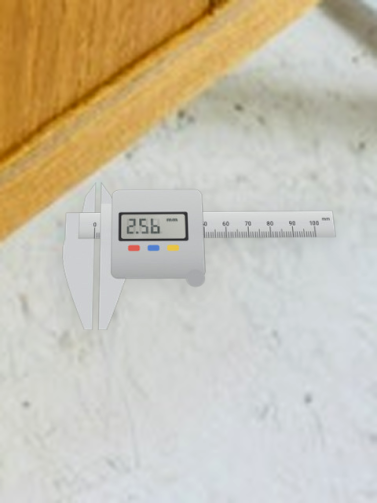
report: 2.56 (mm)
